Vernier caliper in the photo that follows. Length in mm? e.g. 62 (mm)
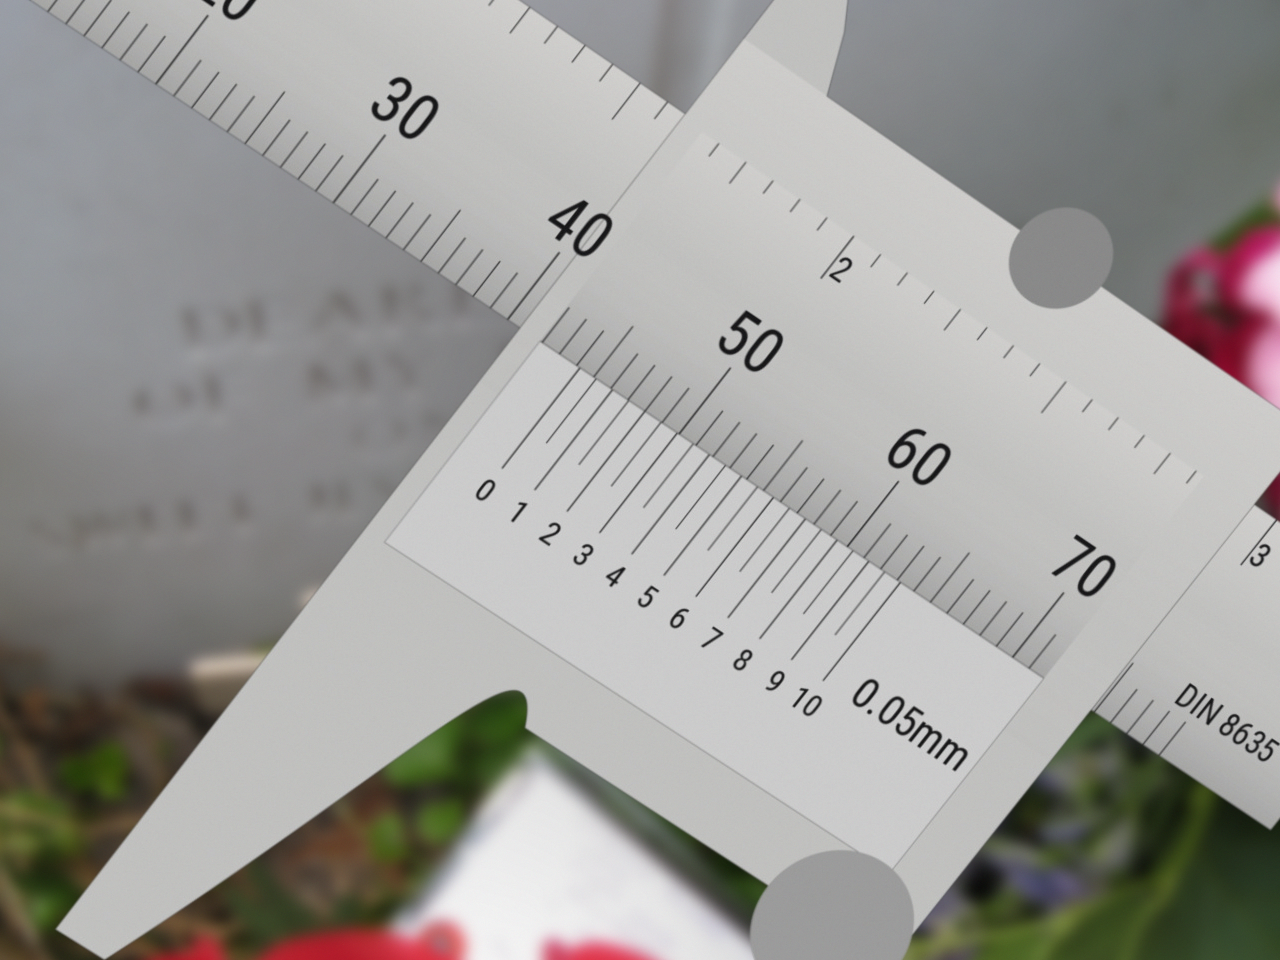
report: 44.2 (mm)
